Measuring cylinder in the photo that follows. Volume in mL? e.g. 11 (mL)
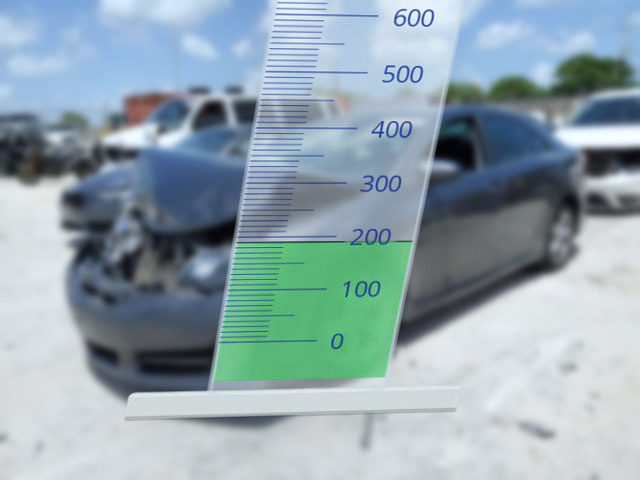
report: 190 (mL)
